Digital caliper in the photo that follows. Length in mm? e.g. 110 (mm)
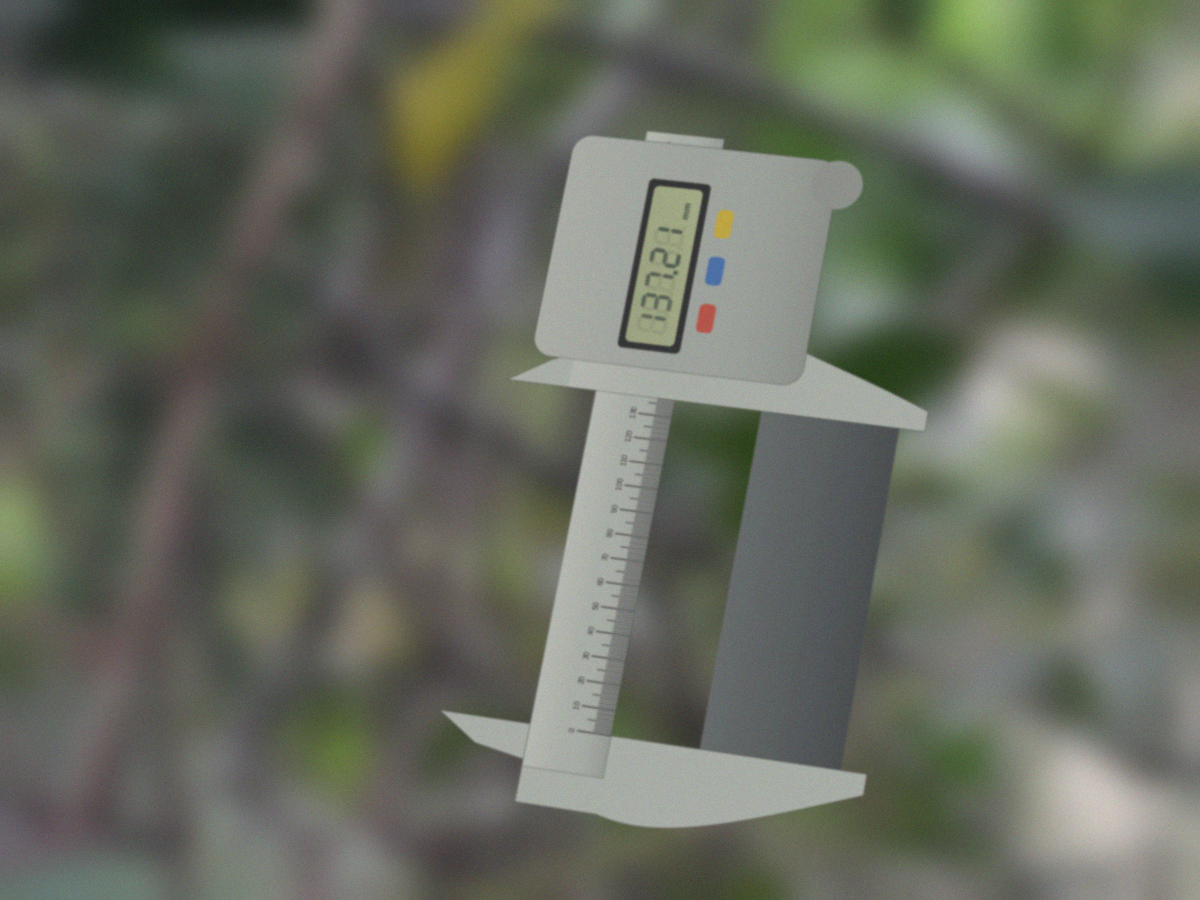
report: 137.21 (mm)
